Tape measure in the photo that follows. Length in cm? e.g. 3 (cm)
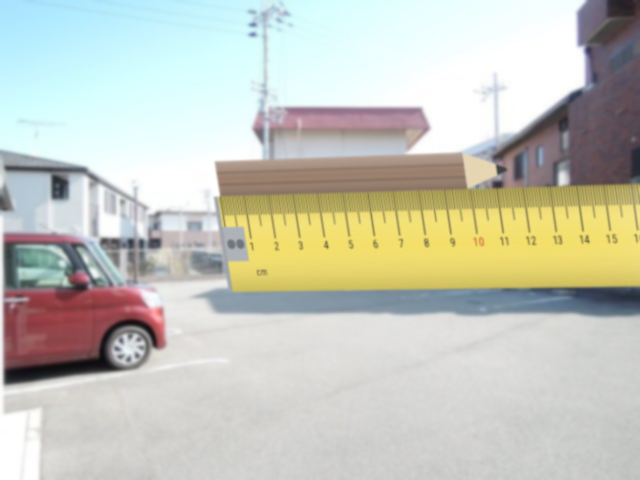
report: 11.5 (cm)
